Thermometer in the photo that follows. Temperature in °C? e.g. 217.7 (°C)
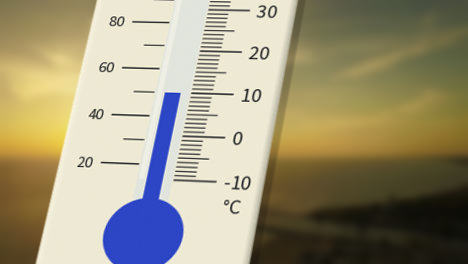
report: 10 (°C)
